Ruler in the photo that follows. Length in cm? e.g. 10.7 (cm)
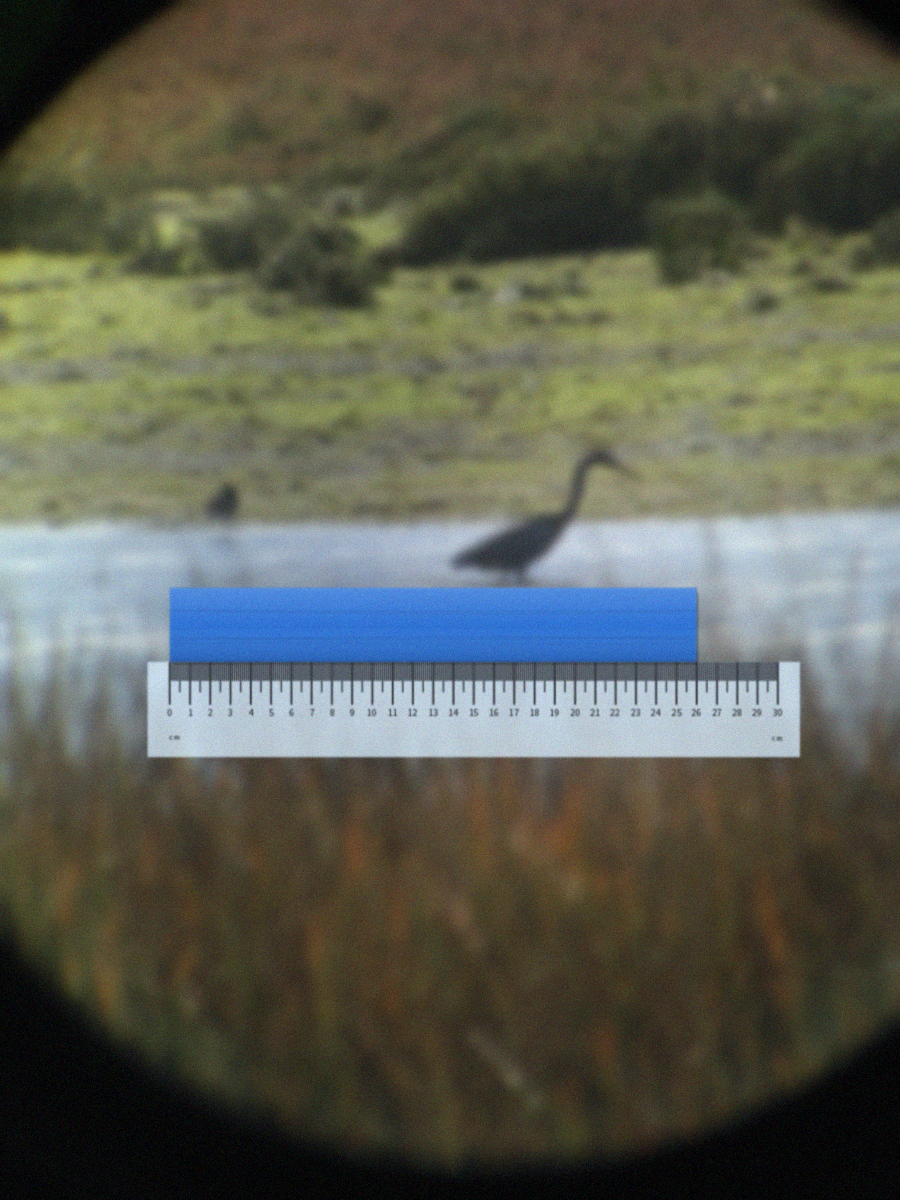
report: 26 (cm)
